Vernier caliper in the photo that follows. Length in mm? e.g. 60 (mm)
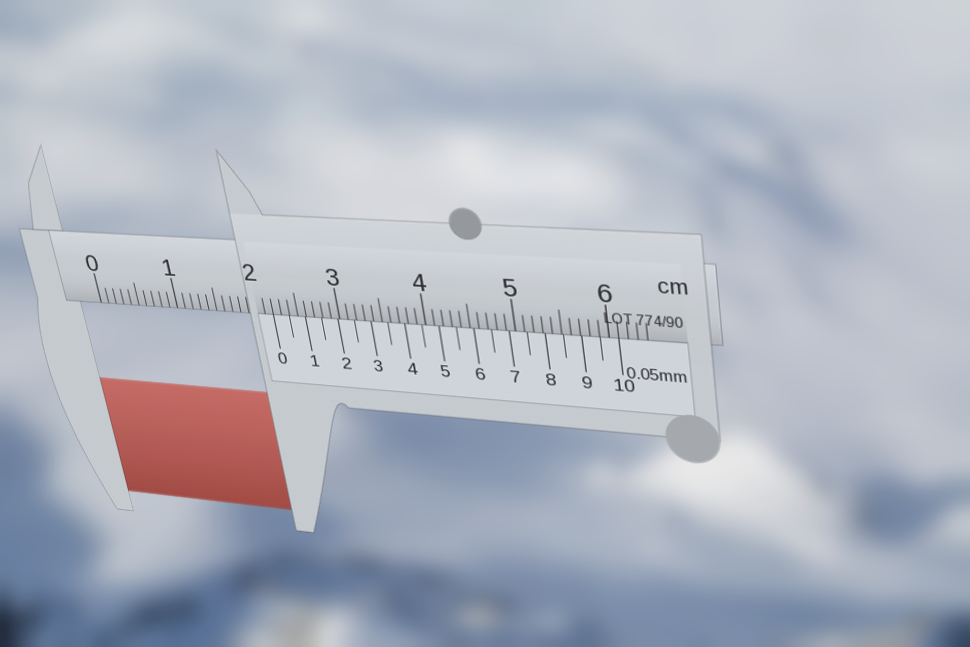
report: 22.0 (mm)
